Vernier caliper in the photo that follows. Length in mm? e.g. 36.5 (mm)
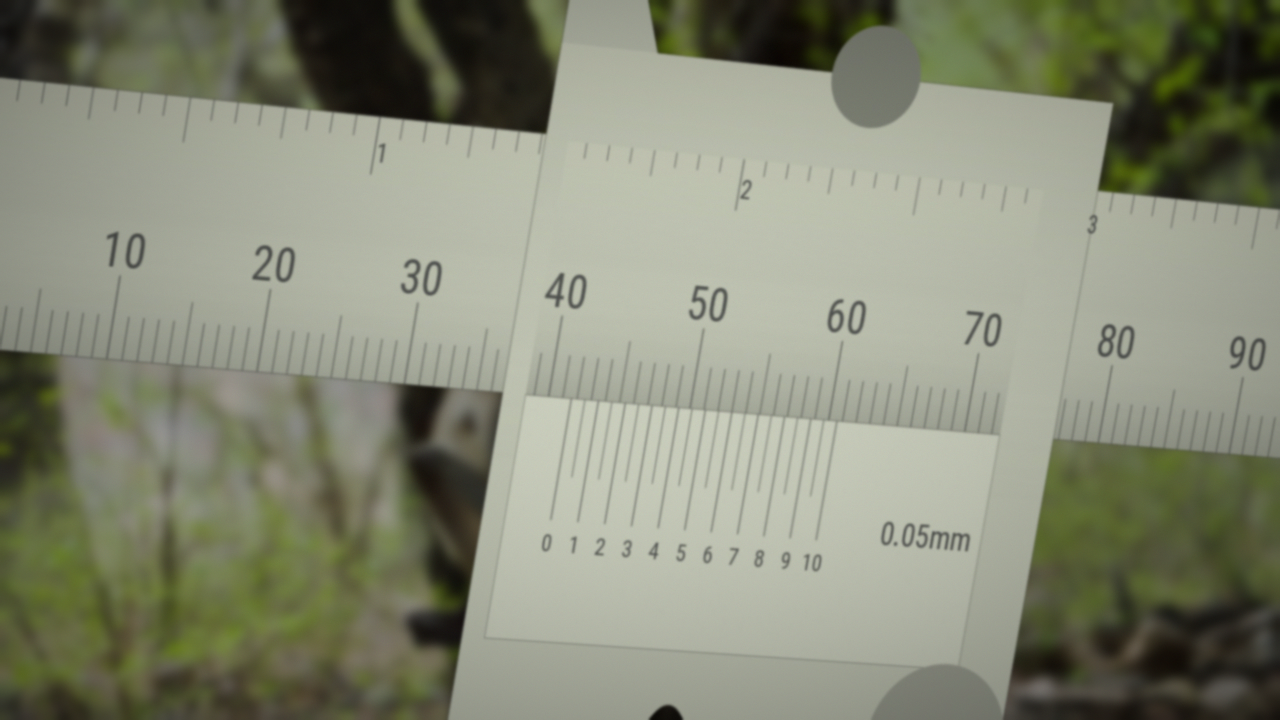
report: 41.6 (mm)
